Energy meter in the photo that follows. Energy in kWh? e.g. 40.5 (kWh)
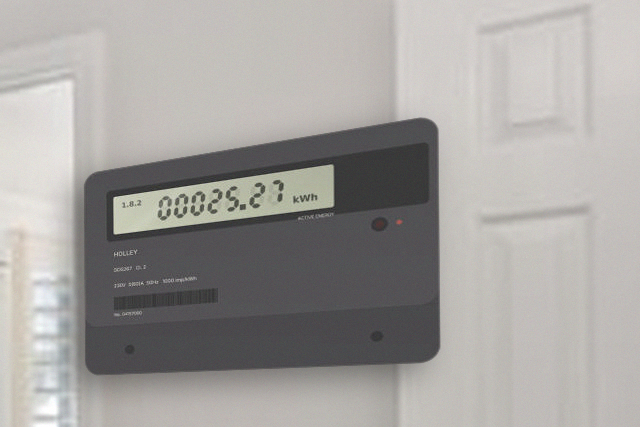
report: 25.27 (kWh)
